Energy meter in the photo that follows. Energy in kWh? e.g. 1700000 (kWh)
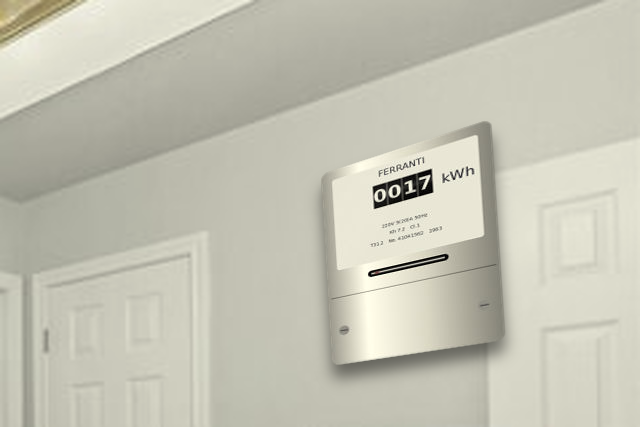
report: 17 (kWh)
